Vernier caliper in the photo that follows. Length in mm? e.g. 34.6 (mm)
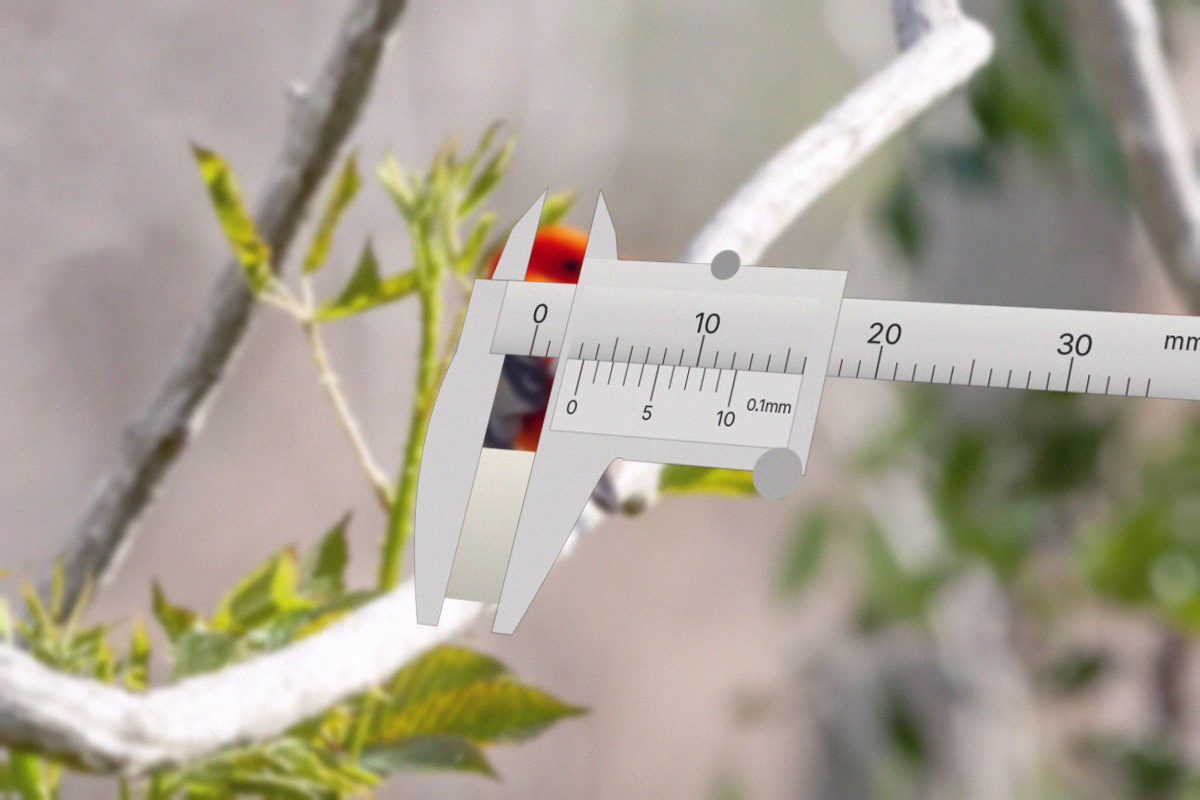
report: 3.3 (mm)
